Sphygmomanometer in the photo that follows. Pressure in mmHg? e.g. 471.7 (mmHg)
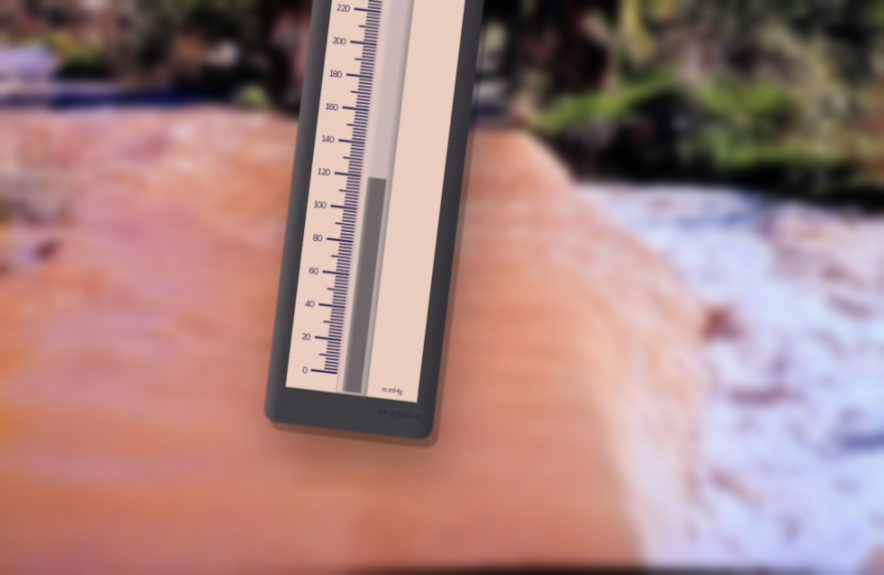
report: 120 (mmHg)
